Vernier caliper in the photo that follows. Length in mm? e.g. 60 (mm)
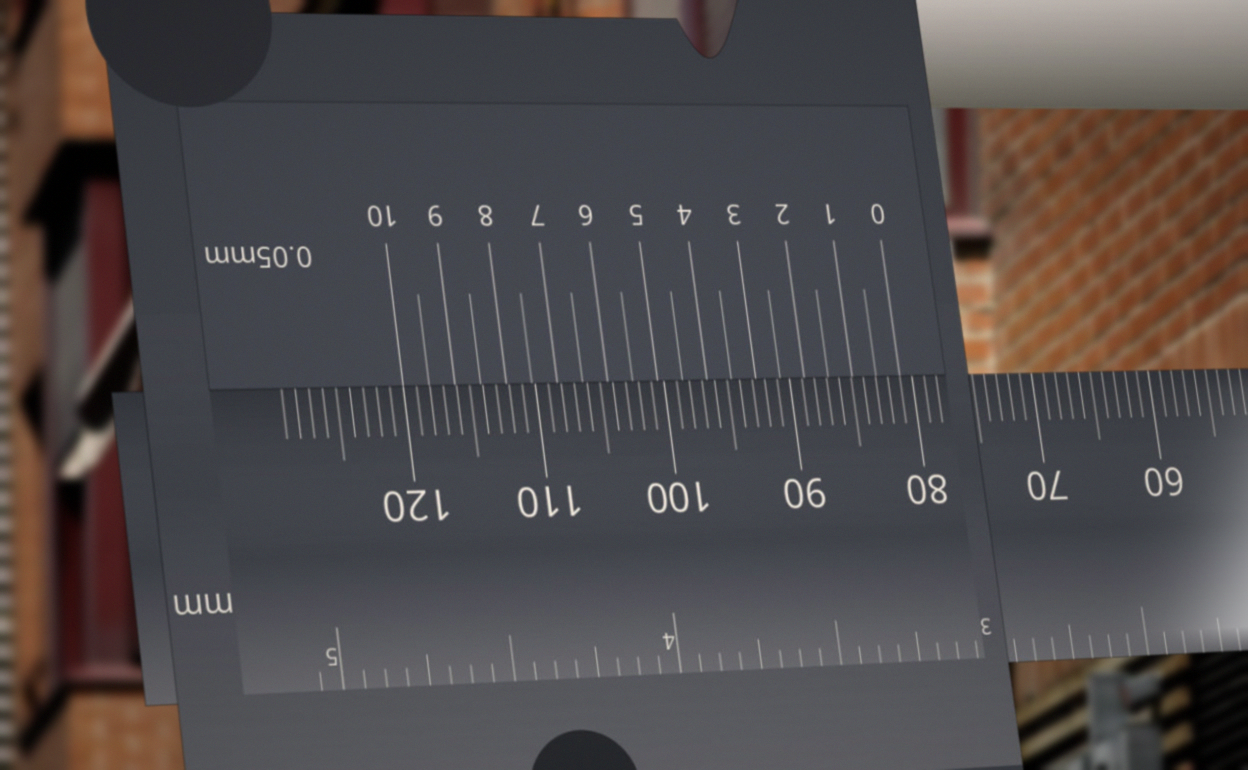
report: 81.0 (mm)
